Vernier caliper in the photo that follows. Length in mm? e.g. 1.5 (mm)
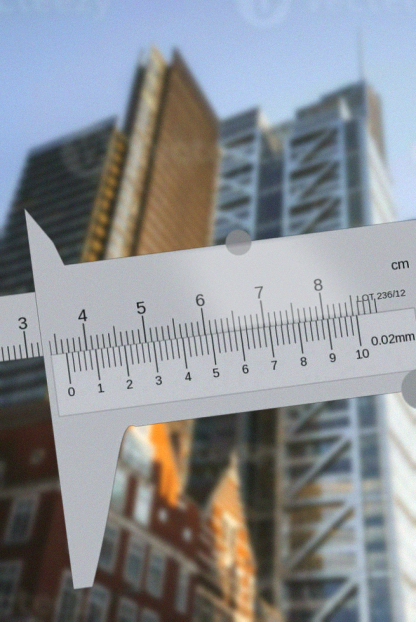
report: 36.6 (mm)
